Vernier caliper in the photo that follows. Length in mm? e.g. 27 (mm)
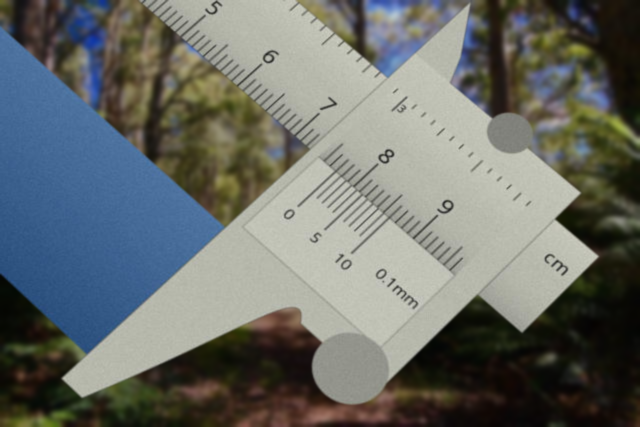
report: 77.0 (mm)
